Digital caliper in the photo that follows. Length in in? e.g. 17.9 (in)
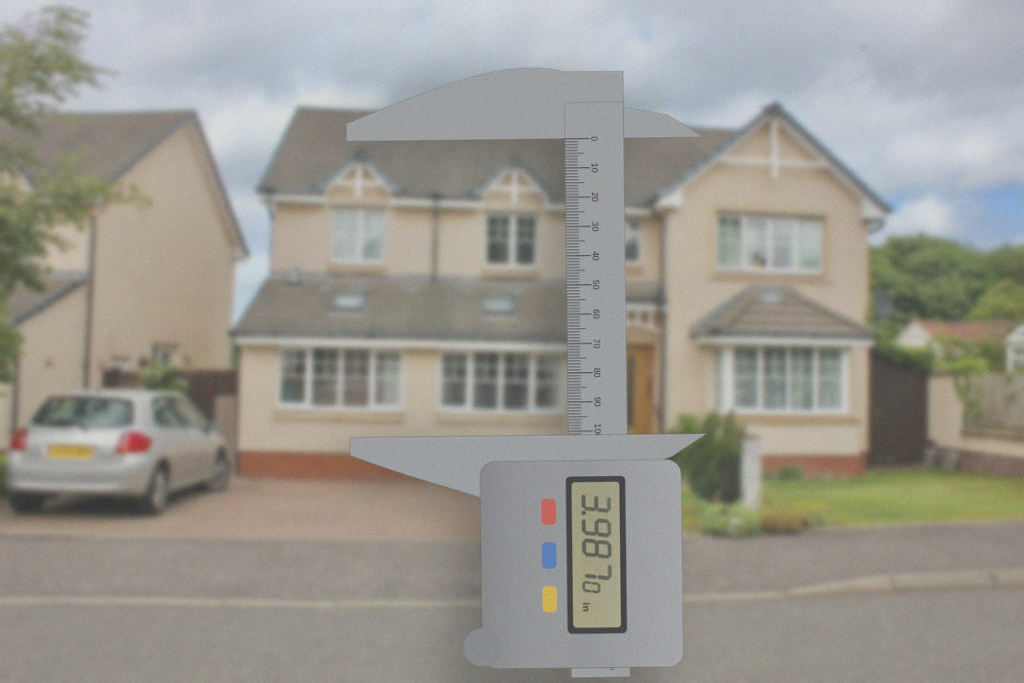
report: 3.9870 (in)
